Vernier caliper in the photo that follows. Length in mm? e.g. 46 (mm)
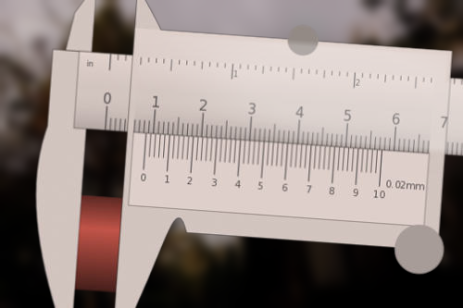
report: 8.5 (mm)
